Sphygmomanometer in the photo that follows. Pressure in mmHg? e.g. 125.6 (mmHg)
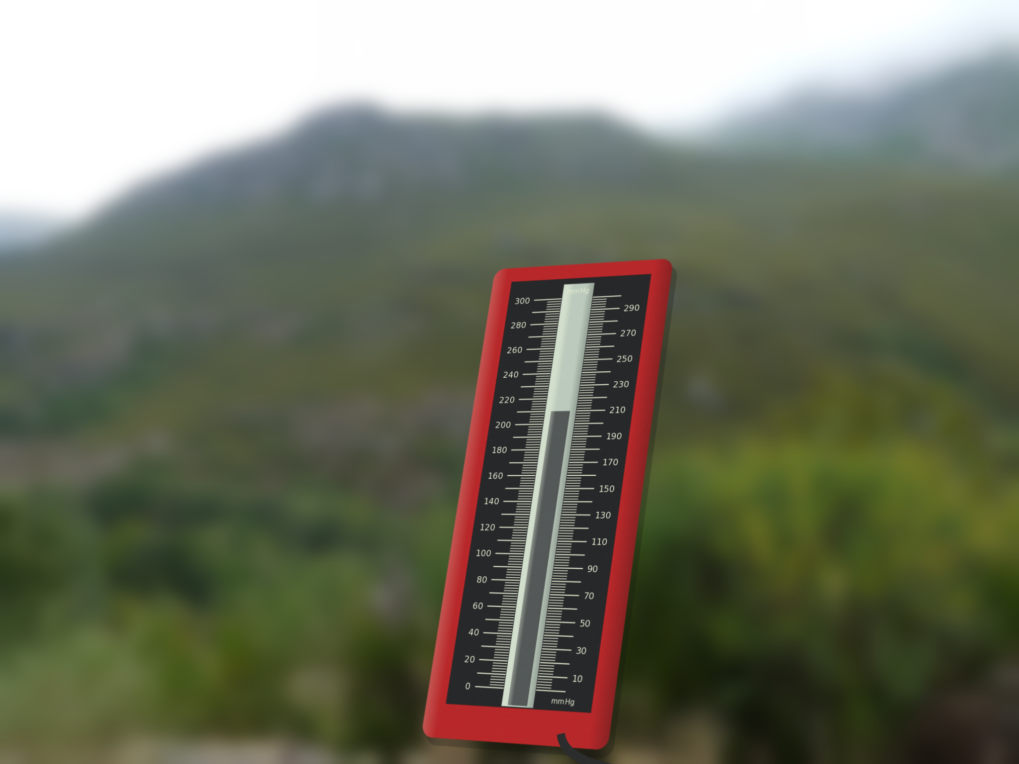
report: 210 (mmHg)
